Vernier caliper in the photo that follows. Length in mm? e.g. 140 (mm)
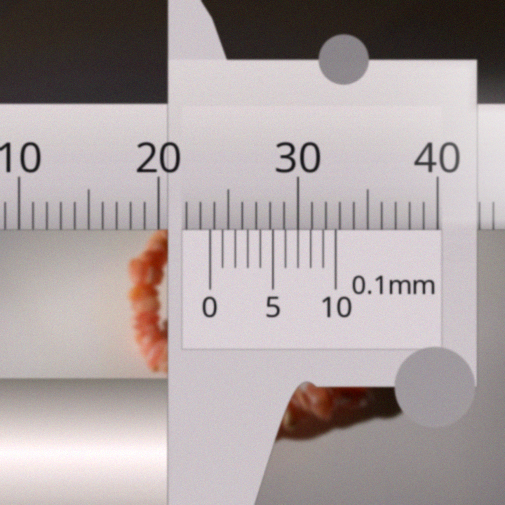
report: 23.7 (mm)
